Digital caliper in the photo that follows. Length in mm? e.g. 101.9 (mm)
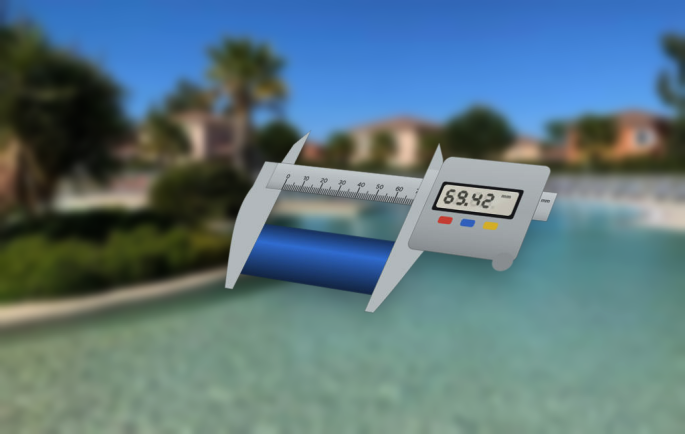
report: 69.42 (mm)
